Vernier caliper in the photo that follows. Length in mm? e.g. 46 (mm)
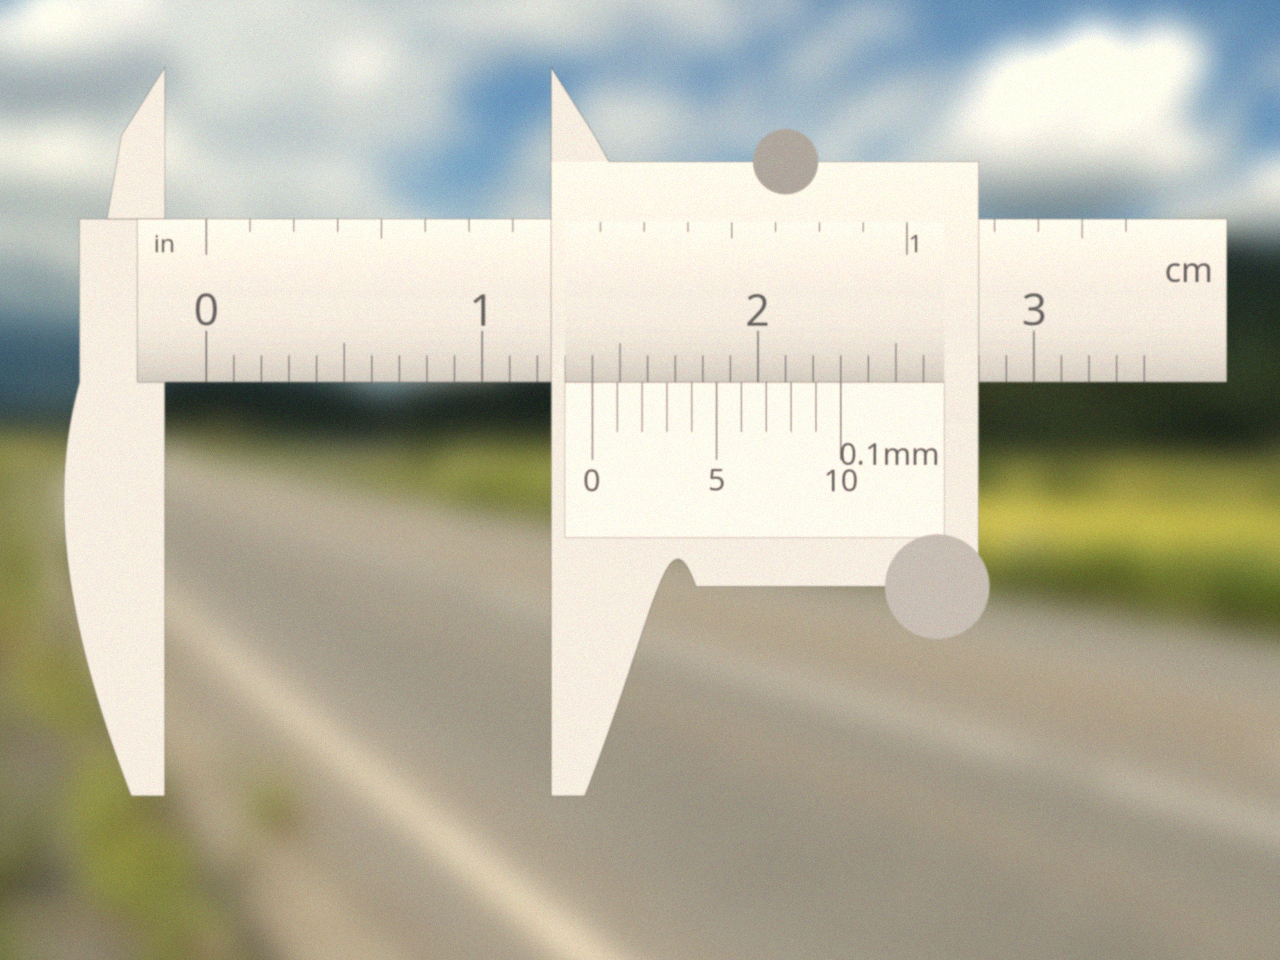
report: 14.0 (mm)
